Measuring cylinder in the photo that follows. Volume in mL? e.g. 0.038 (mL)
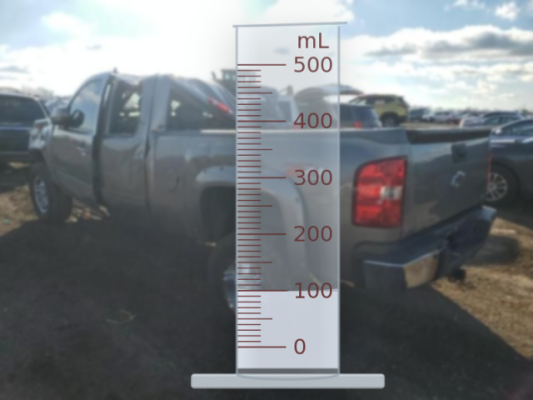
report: 100 (mL)
